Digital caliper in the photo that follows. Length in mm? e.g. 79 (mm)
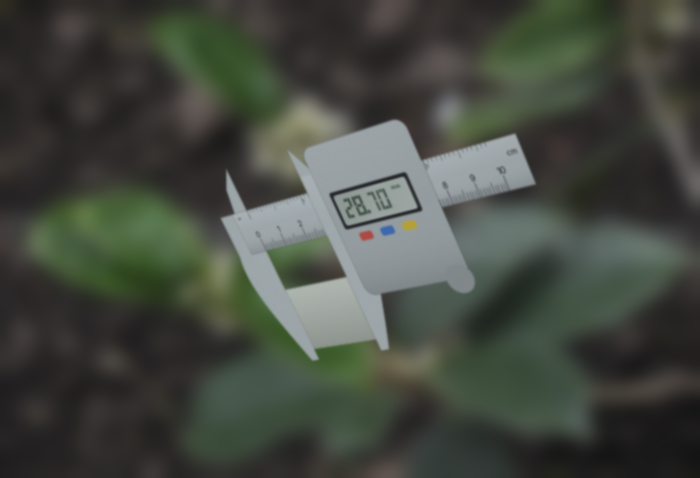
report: 28.70 (mm)
